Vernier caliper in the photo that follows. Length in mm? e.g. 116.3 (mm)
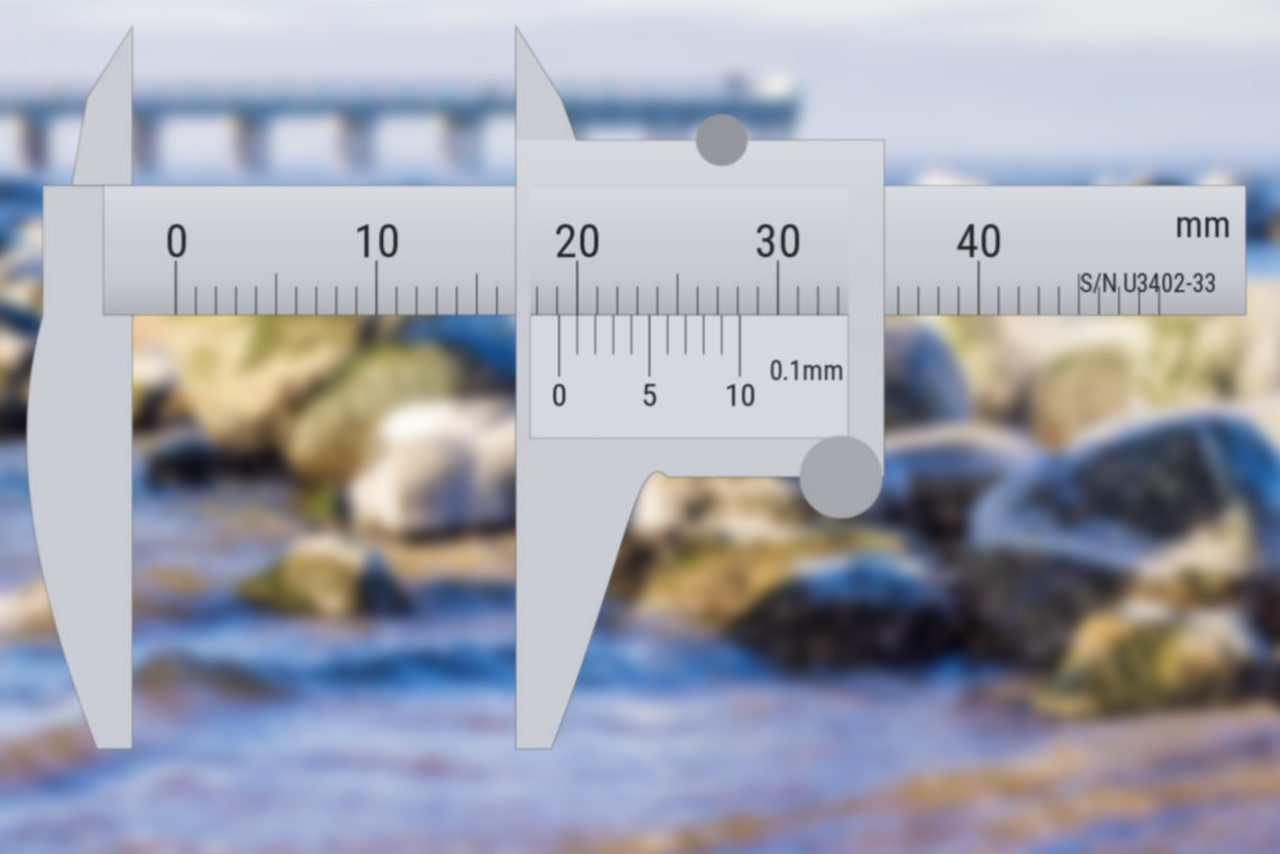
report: 19.1 (mm)
